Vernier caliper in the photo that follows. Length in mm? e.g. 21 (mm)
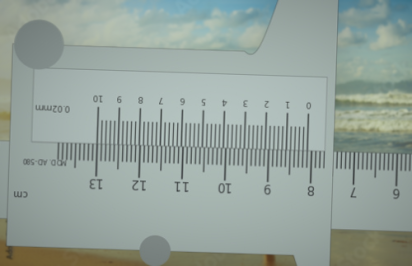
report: 81.0 (mm)
